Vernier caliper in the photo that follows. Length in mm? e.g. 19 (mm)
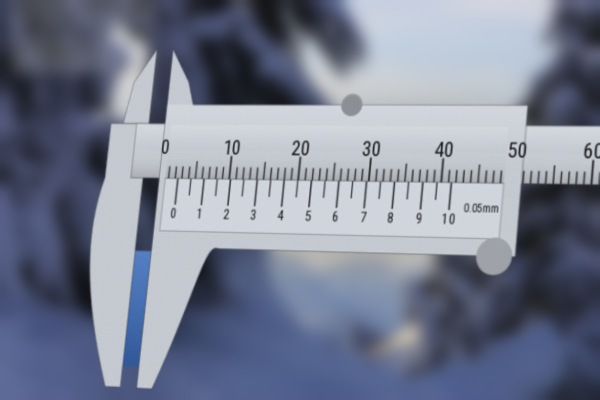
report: 2.4 (mm)
